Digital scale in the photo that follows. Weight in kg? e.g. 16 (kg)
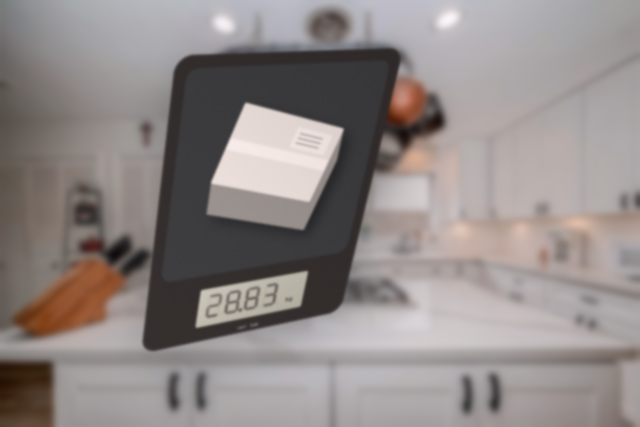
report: 28.83 (kg)
